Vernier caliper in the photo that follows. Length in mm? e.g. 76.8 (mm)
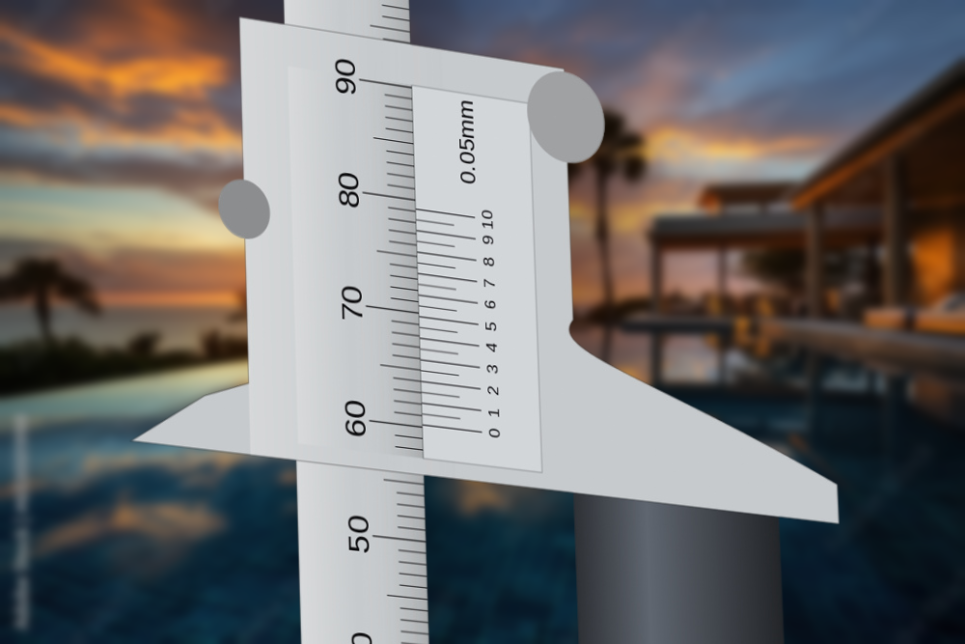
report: 60.2 (mm)
